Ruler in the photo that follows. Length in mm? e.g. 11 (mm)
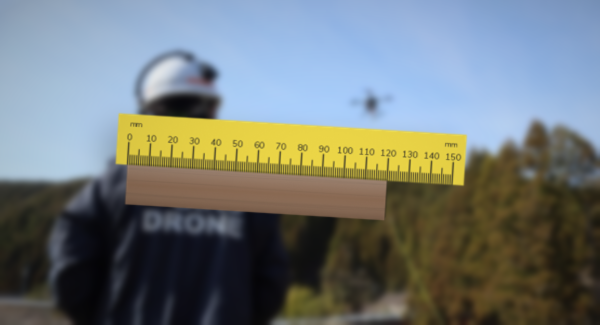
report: 120 (mm)
